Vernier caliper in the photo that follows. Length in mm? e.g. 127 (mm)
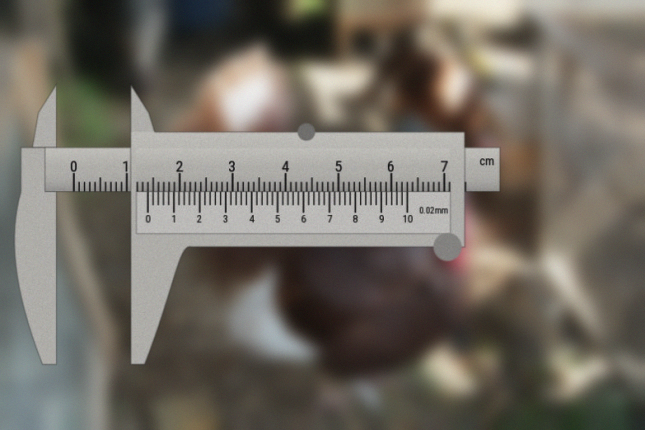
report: 14.0 (mm)
